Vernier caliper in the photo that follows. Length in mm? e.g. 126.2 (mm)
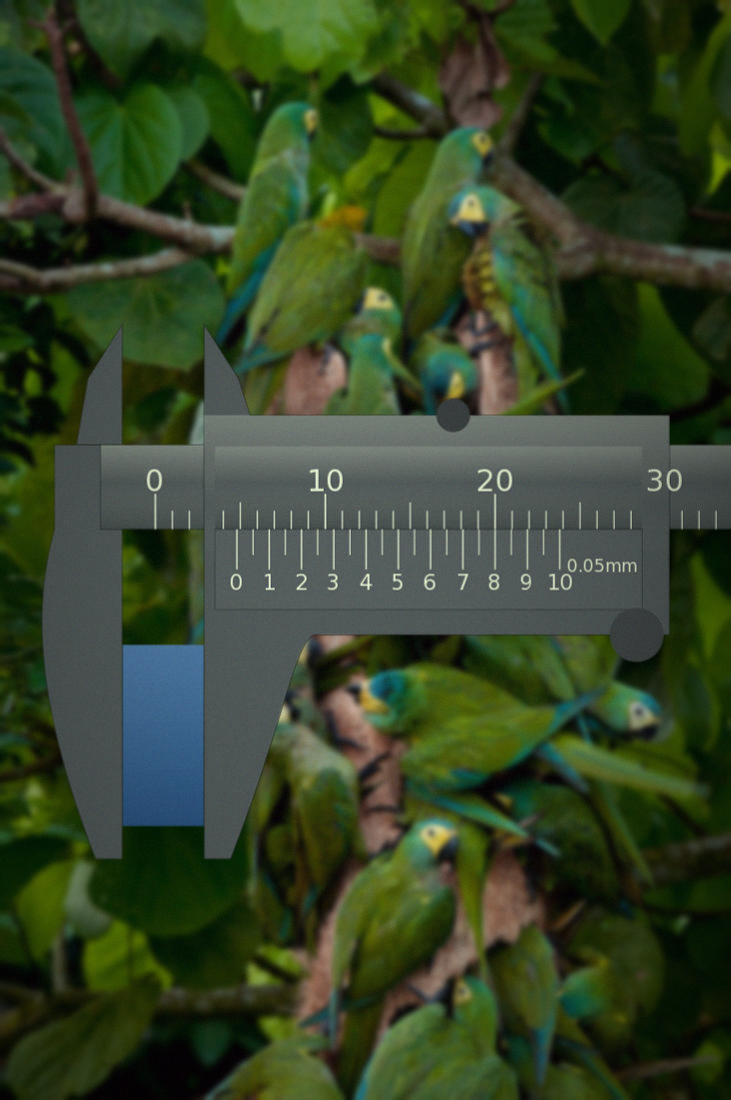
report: 4.8 (mm)
